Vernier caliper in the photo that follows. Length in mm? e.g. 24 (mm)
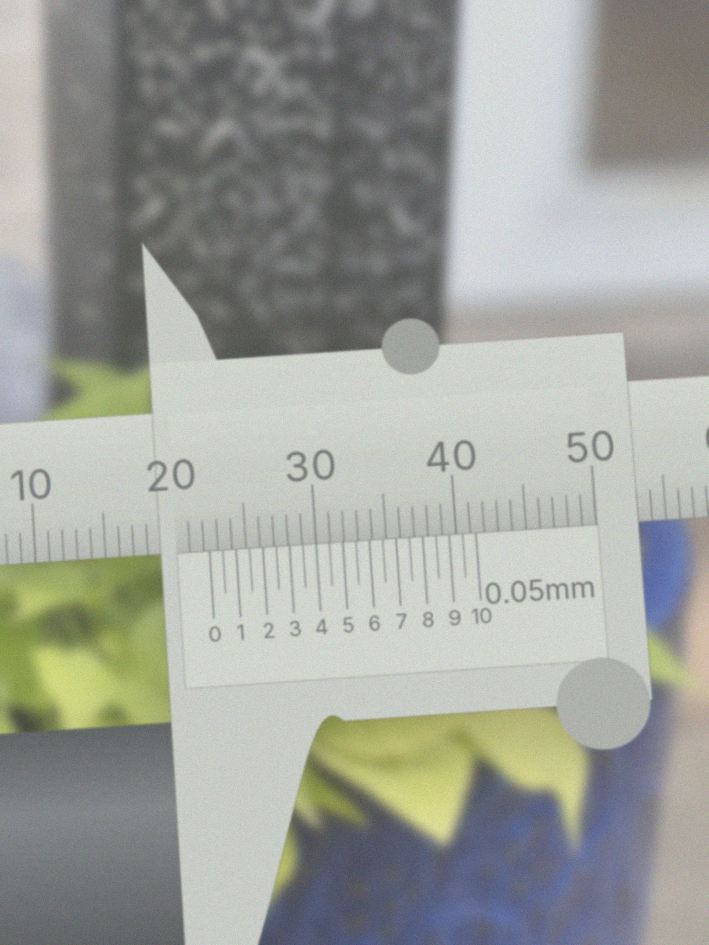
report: 22.4 (mm)
